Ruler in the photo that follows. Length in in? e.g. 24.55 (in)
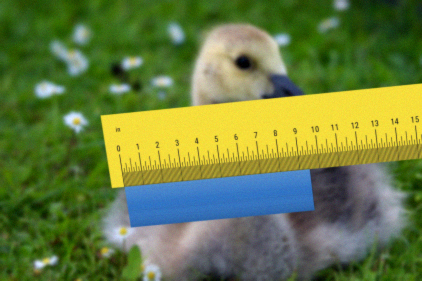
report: 9.5 (in)
